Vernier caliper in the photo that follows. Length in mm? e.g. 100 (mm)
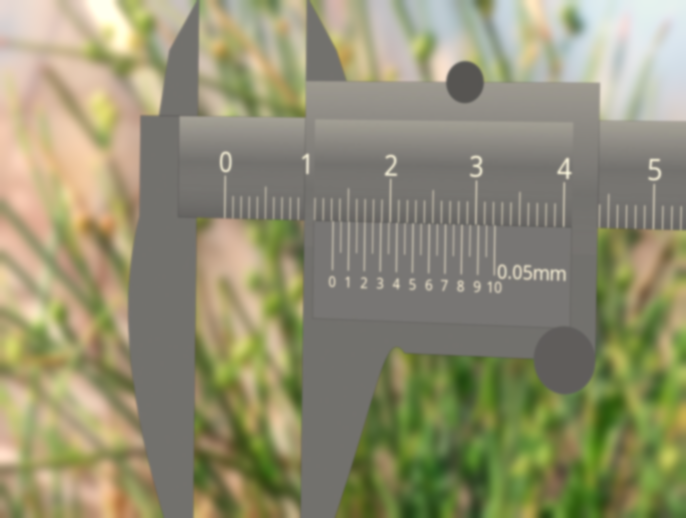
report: 13.2 (mm)
